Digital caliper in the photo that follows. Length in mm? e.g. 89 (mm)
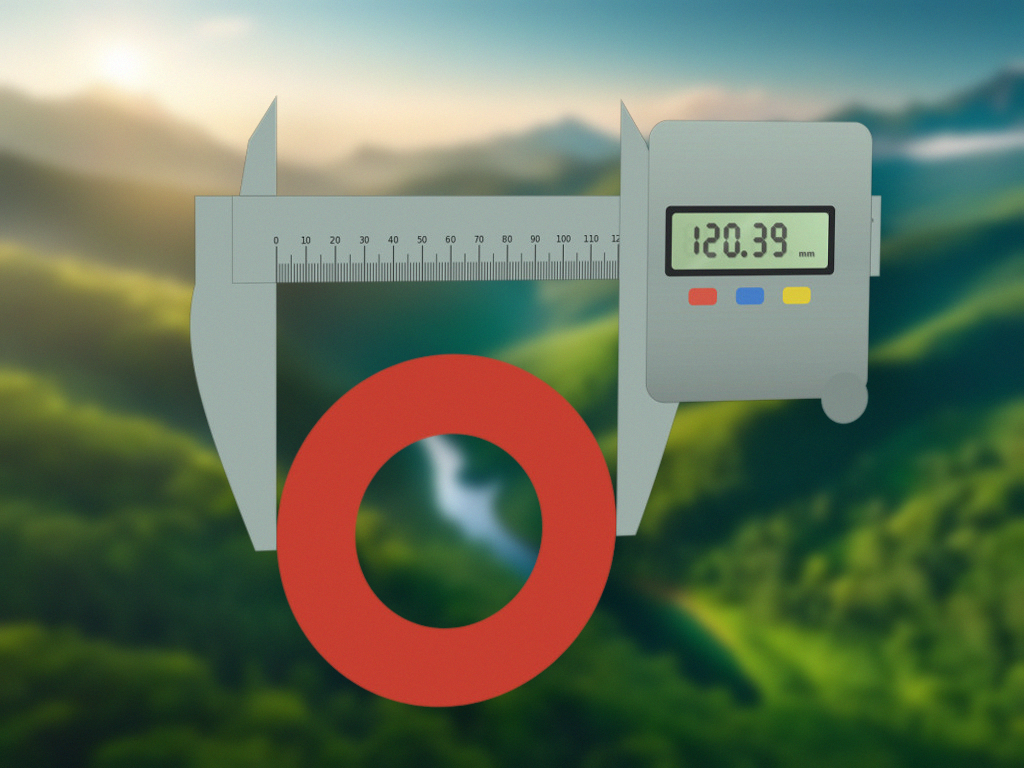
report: 120.39 (mm)
